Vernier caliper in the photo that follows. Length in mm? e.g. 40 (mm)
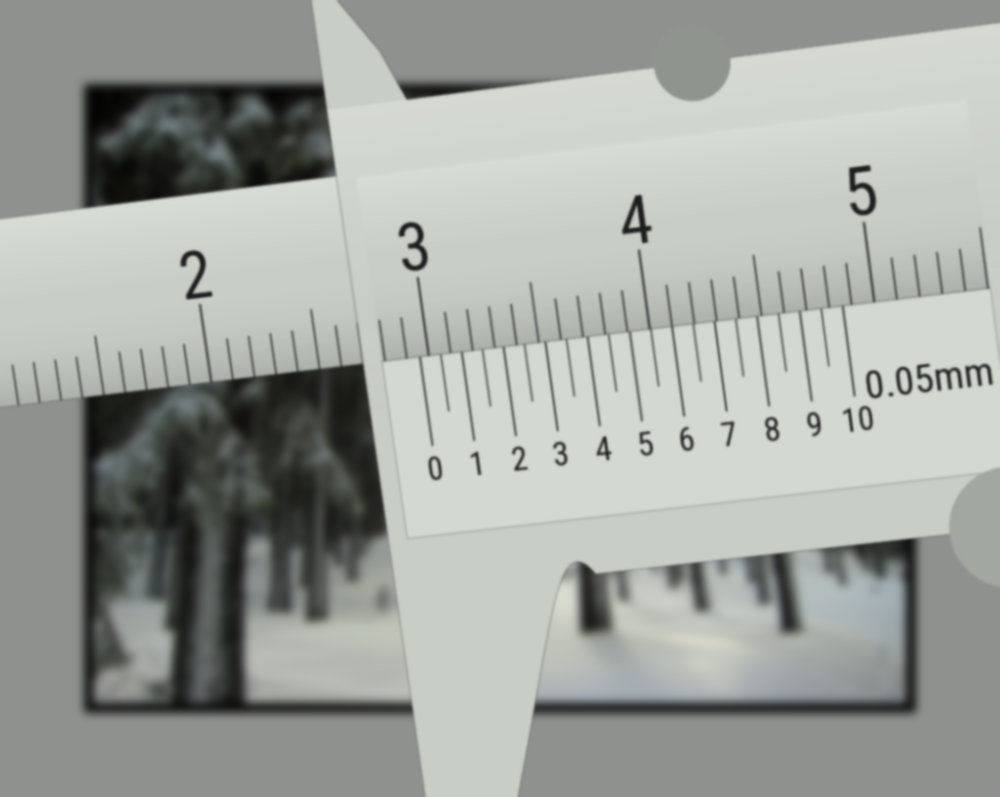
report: 29.6 (mm)
